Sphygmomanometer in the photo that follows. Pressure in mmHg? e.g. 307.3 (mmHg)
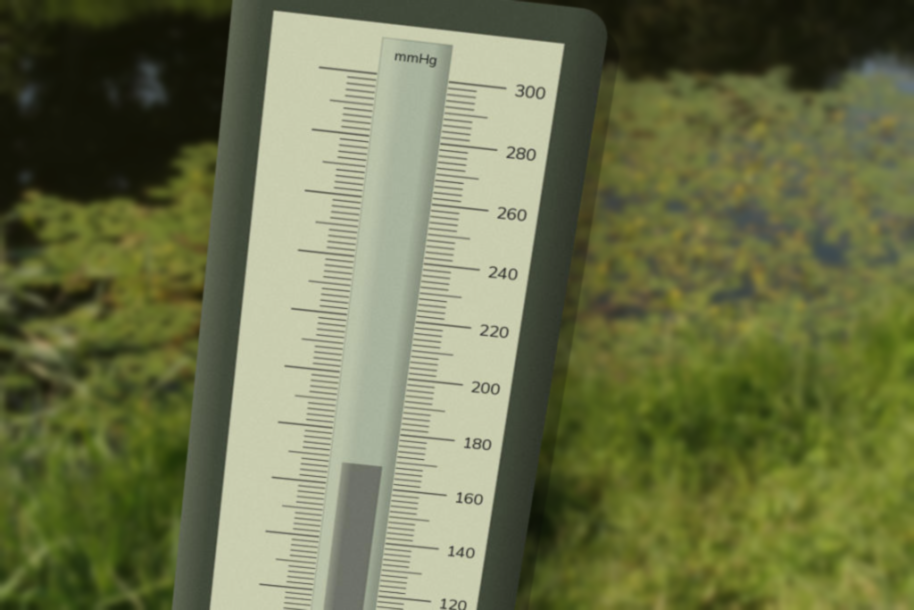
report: 168 (mmHg)
